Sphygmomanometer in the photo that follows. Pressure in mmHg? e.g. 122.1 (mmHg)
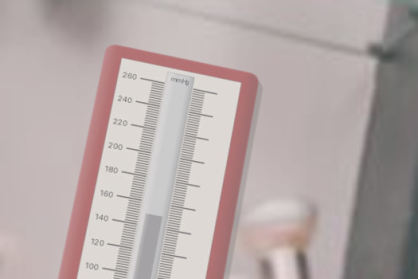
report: 150 (mmHg)
